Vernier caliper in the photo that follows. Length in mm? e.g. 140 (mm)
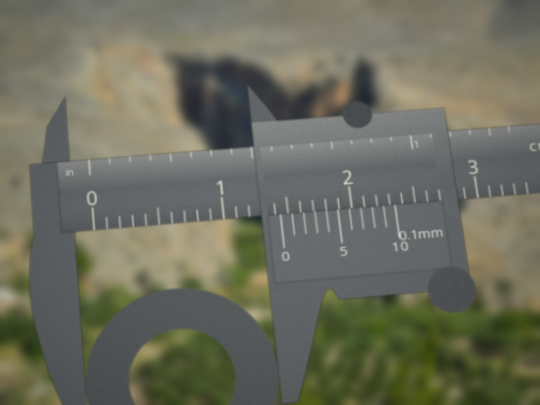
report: 14.4 (mm)
